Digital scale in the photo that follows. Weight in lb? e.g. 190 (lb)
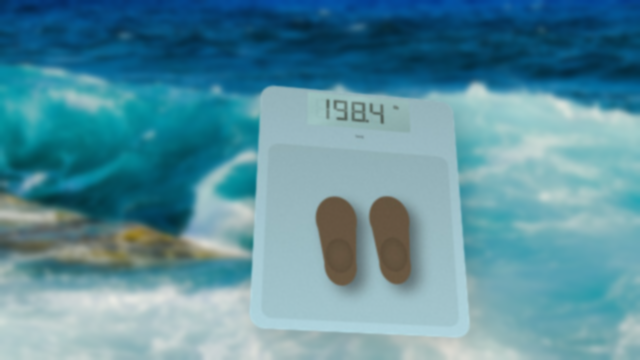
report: 198.4 (lb)
